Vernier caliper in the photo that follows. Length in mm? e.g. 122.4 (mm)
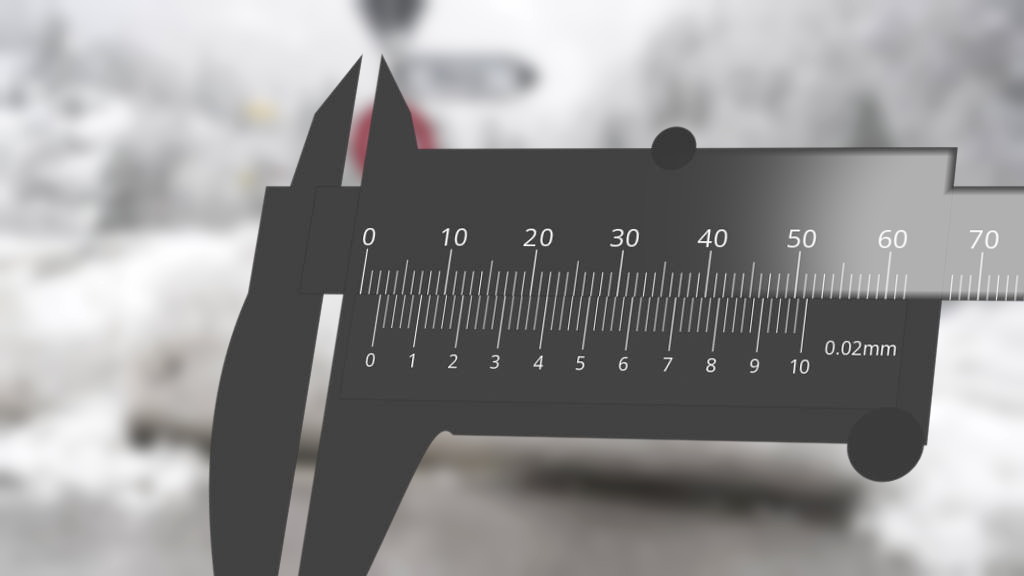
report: 2.4 (mm)
